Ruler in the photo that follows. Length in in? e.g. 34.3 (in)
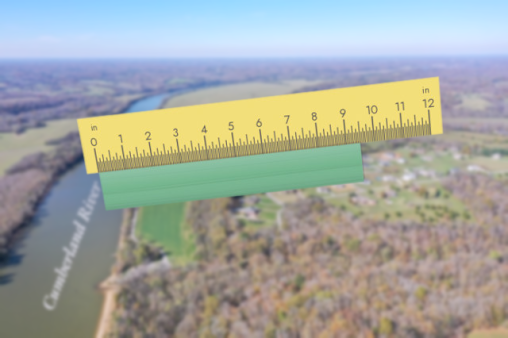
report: 9.5 (in)
